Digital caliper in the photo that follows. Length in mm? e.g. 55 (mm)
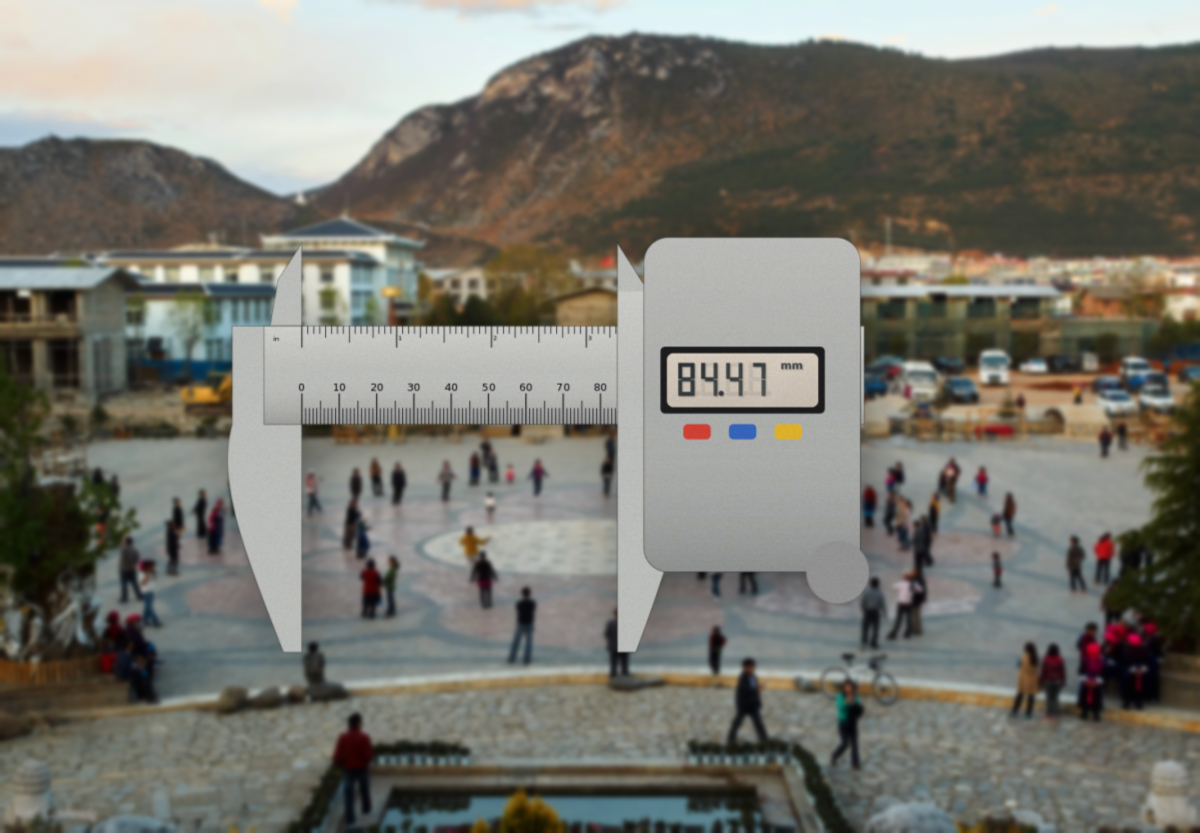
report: 84.47 (mm)
